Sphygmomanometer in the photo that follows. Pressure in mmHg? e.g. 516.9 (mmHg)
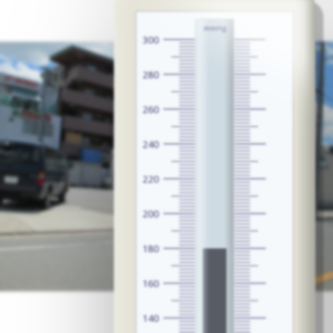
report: 180 (mmHg)
